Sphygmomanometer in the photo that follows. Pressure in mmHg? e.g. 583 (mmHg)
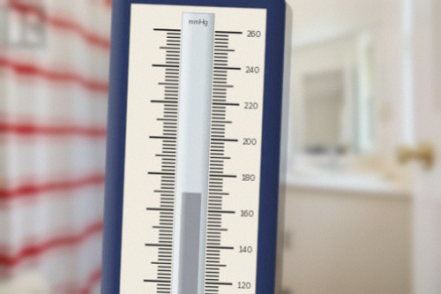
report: 170 (mmHg)
